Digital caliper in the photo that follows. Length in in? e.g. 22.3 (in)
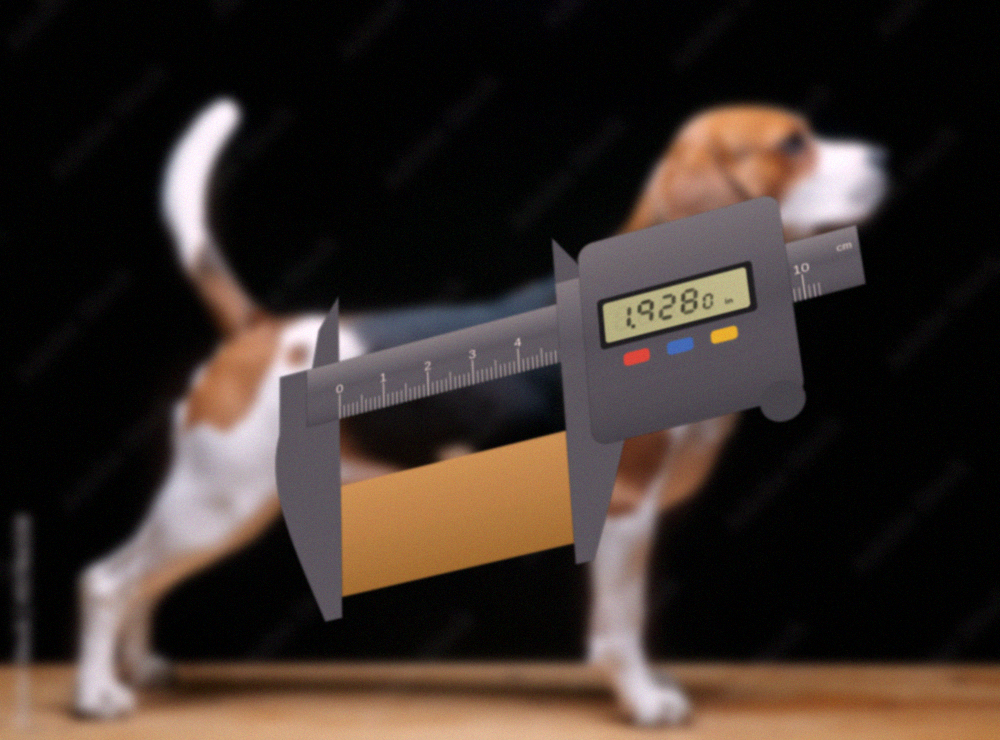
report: 1.9280 (in)
